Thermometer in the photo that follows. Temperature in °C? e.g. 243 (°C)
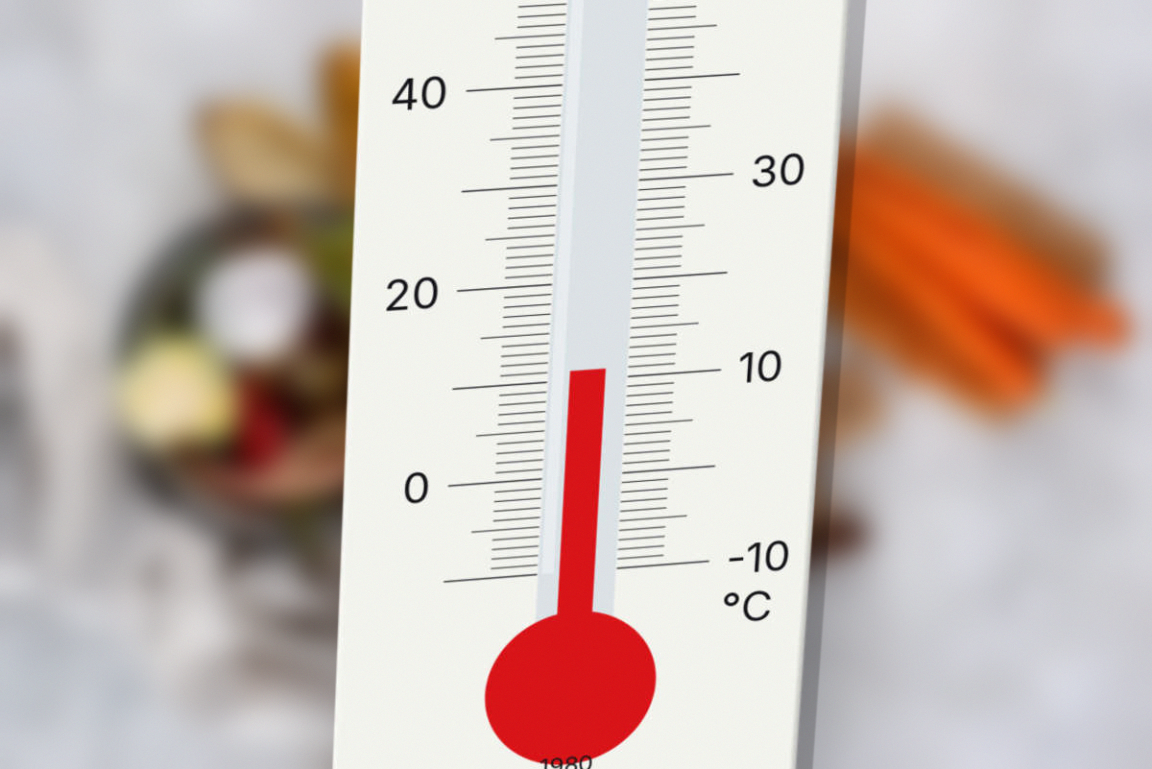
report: 11 (°C)
